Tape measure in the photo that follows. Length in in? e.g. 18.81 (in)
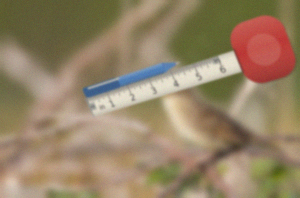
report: 4.5 (in)
